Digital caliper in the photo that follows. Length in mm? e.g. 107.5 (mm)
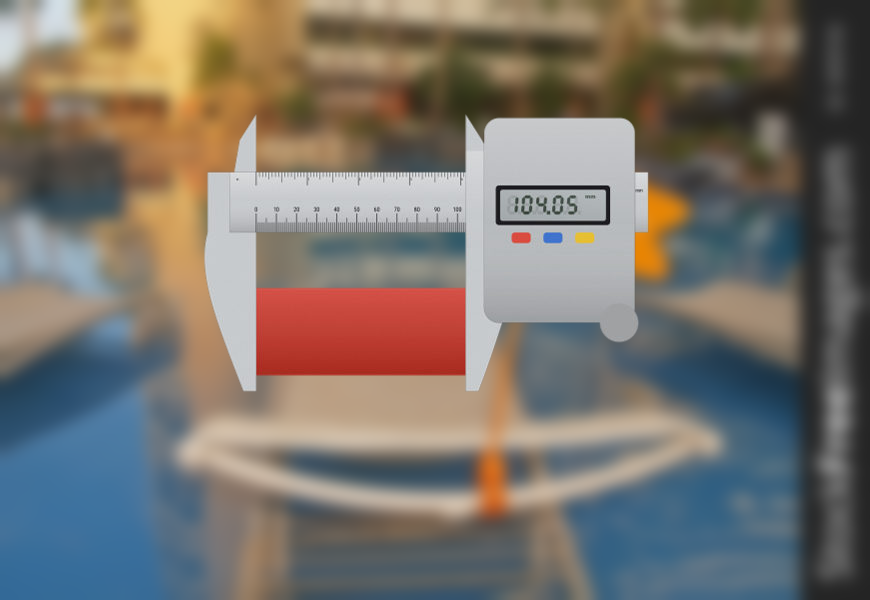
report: 104.05 (mm)
